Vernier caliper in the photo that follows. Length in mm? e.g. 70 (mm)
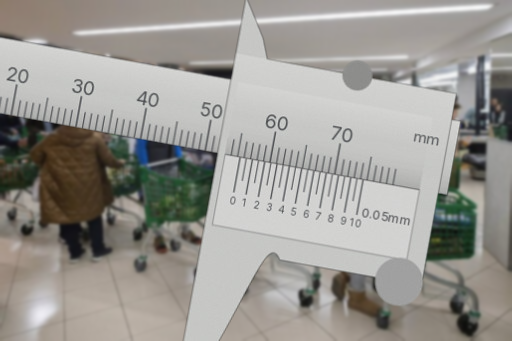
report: 55.4 (mm)
